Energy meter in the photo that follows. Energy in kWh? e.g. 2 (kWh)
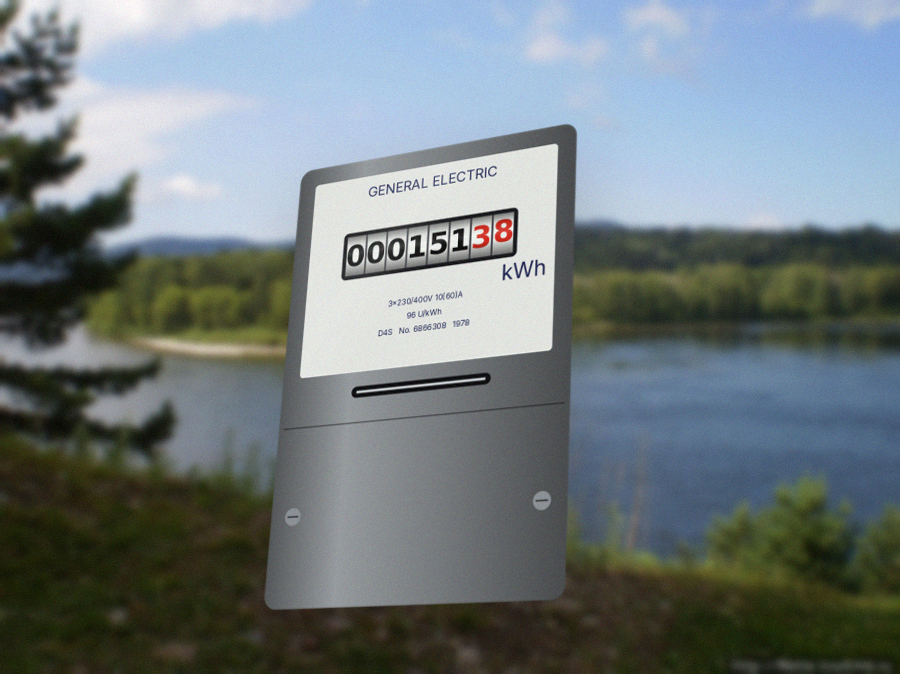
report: 151.38 (kWh)
